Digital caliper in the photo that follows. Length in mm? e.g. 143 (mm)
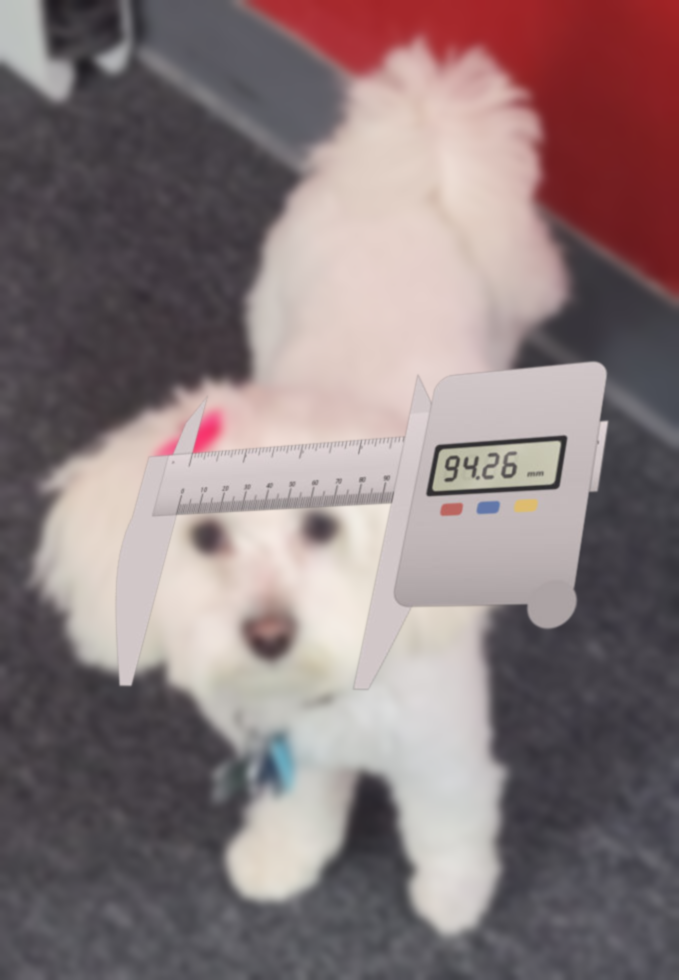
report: 94.26 (mm)
